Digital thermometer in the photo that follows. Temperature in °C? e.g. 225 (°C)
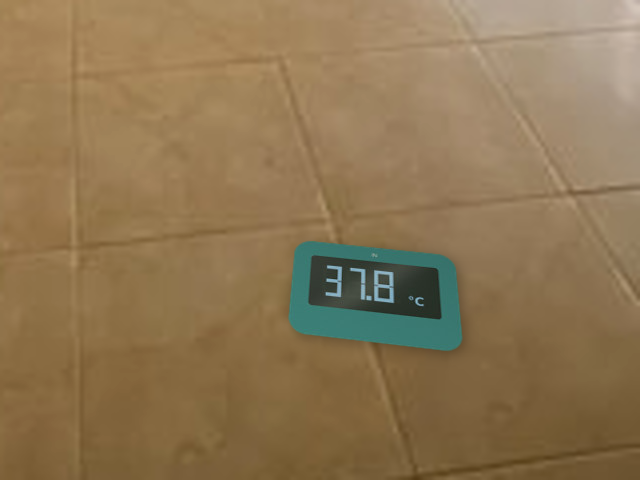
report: 37.8 (°C)
